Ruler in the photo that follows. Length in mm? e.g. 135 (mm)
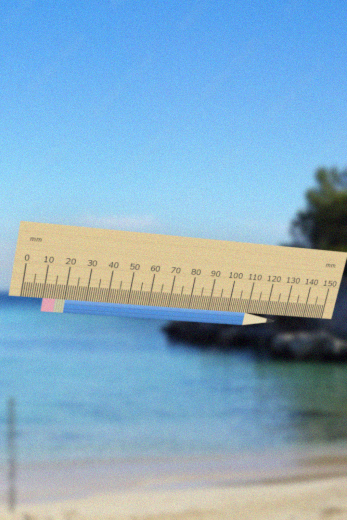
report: 115 (mm)
